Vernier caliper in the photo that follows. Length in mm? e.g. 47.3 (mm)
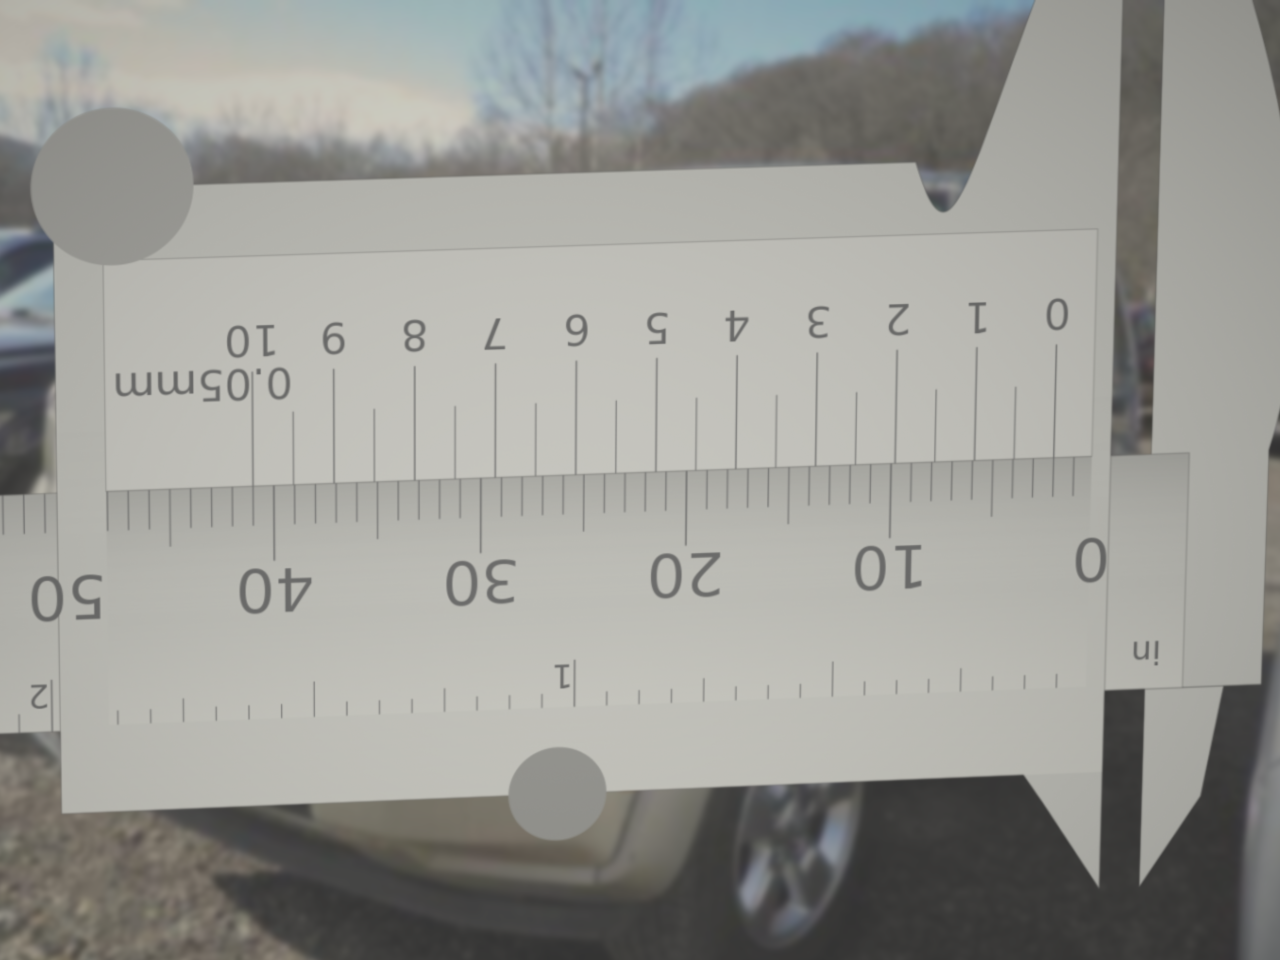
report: 2.0 (mm)
